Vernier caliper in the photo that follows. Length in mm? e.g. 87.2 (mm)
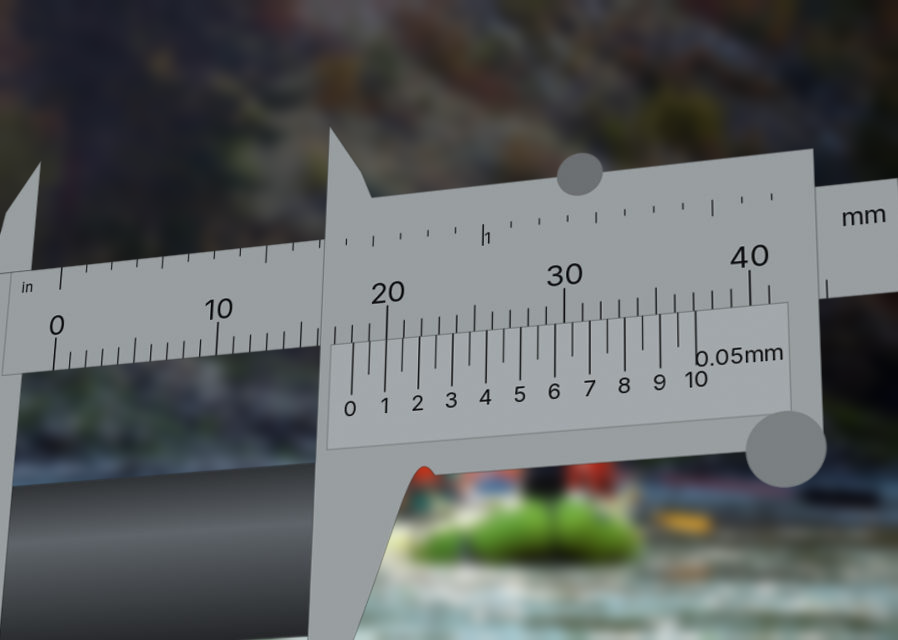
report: 18.1 (mm)
